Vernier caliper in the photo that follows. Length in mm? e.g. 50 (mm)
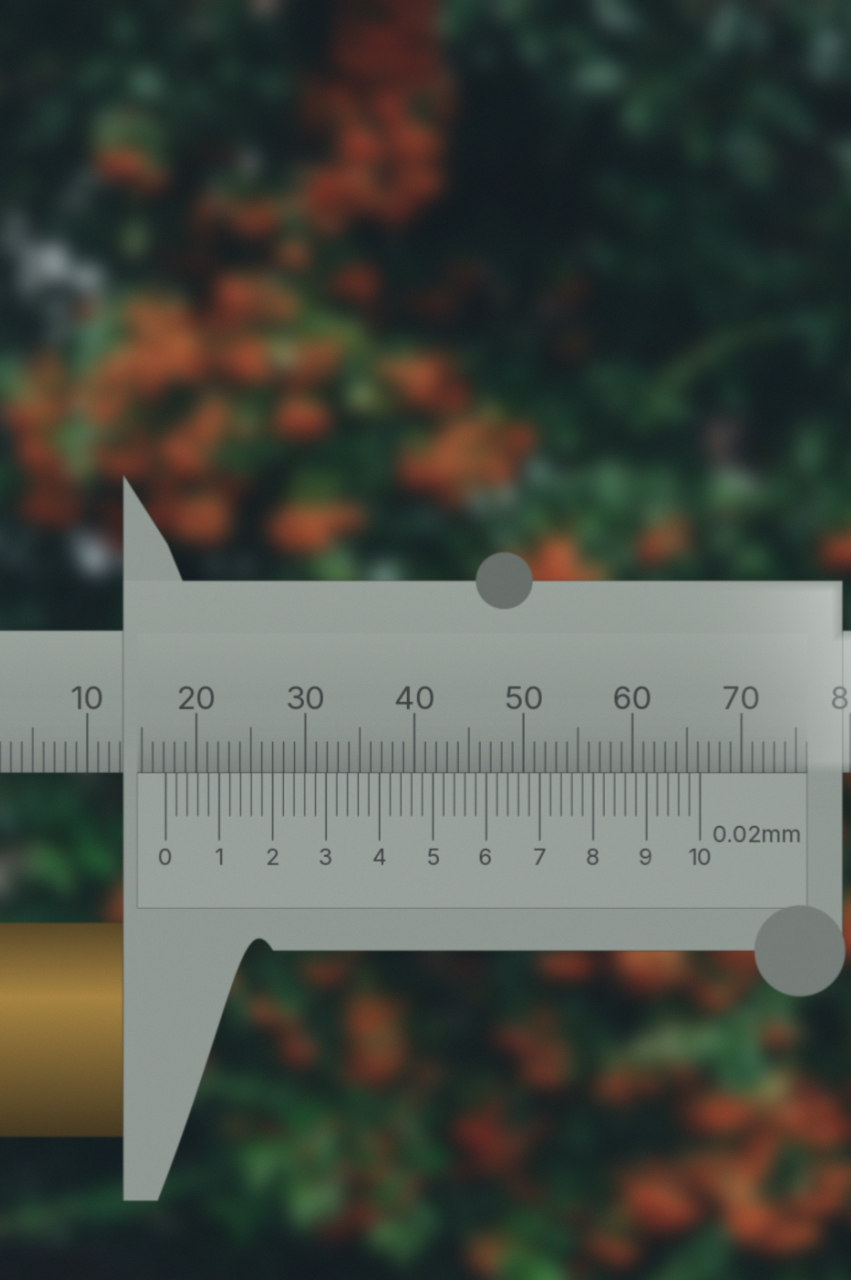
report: 17.2 (mm)
